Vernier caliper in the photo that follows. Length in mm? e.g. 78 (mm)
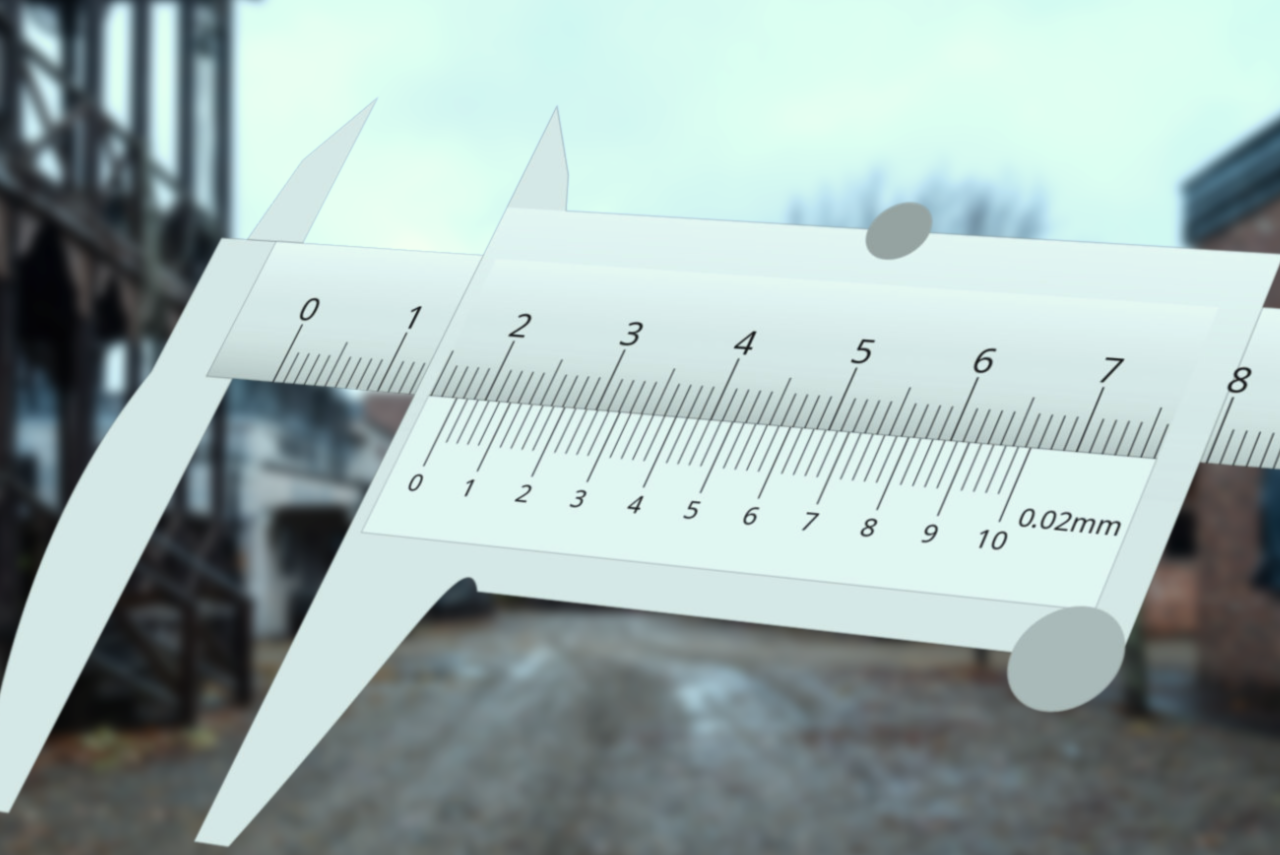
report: 17.4 (mm)
